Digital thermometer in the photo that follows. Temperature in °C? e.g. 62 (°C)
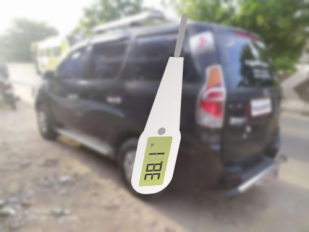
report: 38.1 (°C)
